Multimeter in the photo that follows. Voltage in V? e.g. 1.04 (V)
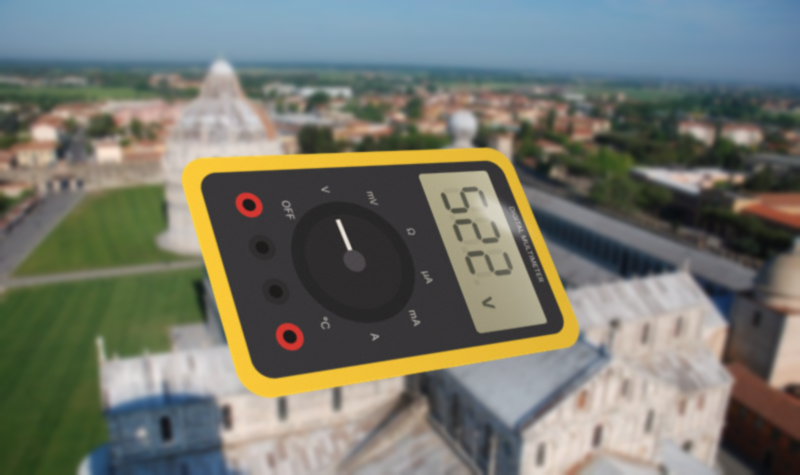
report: 522 (V)
